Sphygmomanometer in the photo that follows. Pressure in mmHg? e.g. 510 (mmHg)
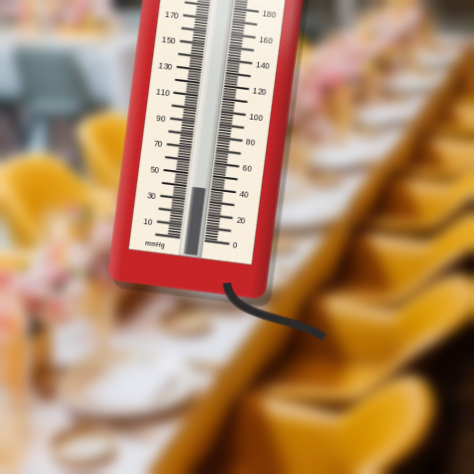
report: 40 (mmHg)
